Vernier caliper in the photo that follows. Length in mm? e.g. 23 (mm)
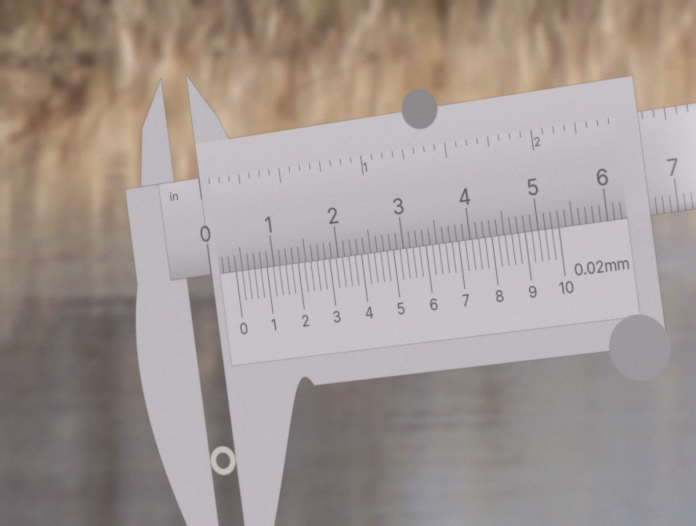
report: 4.0 (mm)
